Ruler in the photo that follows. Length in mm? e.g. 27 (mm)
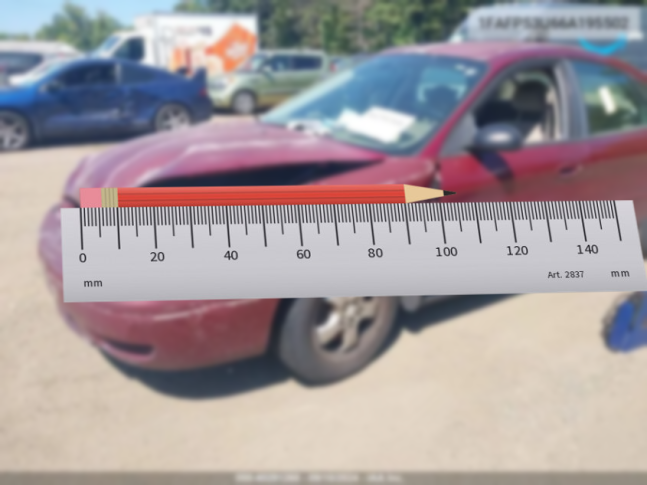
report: 105 (mm)
